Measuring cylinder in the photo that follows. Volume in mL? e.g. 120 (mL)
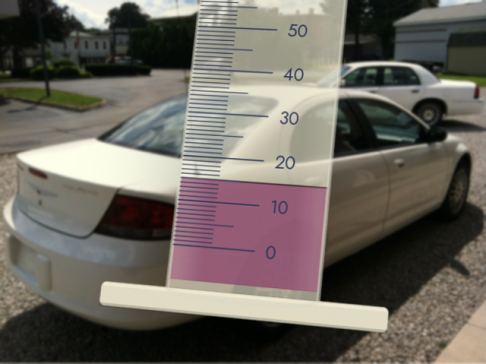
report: 15 (mL)
